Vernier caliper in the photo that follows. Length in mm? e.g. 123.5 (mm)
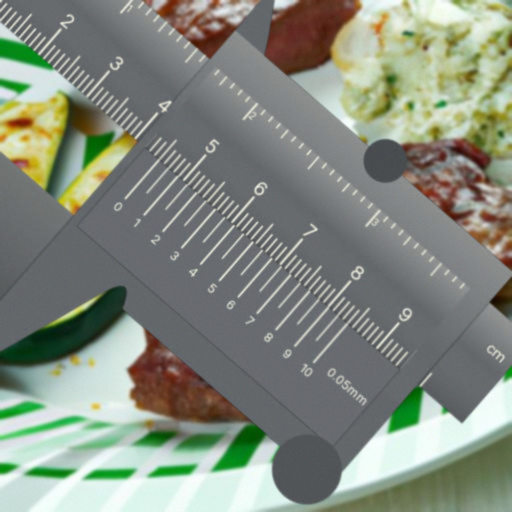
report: 45.0 (mm)
